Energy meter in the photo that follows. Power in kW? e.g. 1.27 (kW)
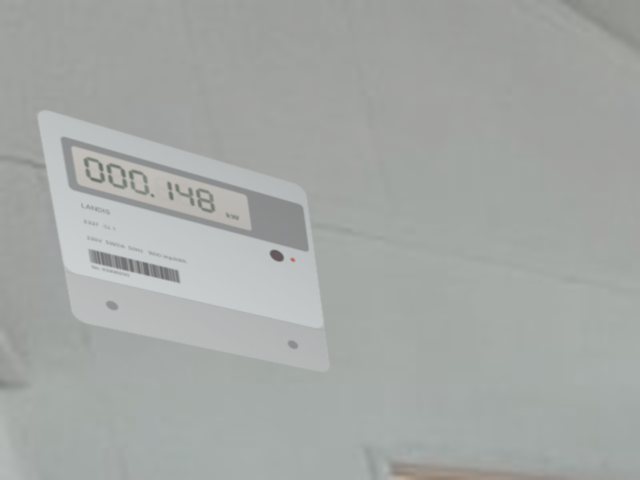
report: 0.148 (kW)
